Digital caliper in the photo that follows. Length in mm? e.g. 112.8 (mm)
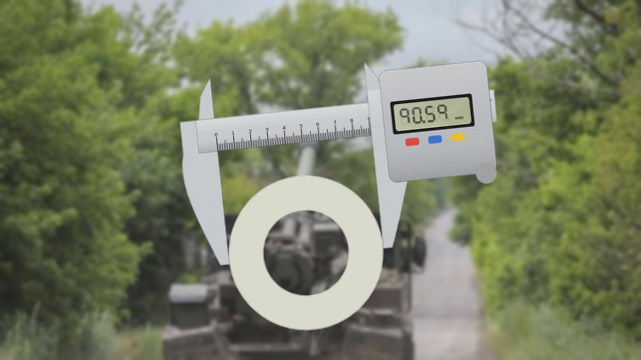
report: 90.59 (mm)
